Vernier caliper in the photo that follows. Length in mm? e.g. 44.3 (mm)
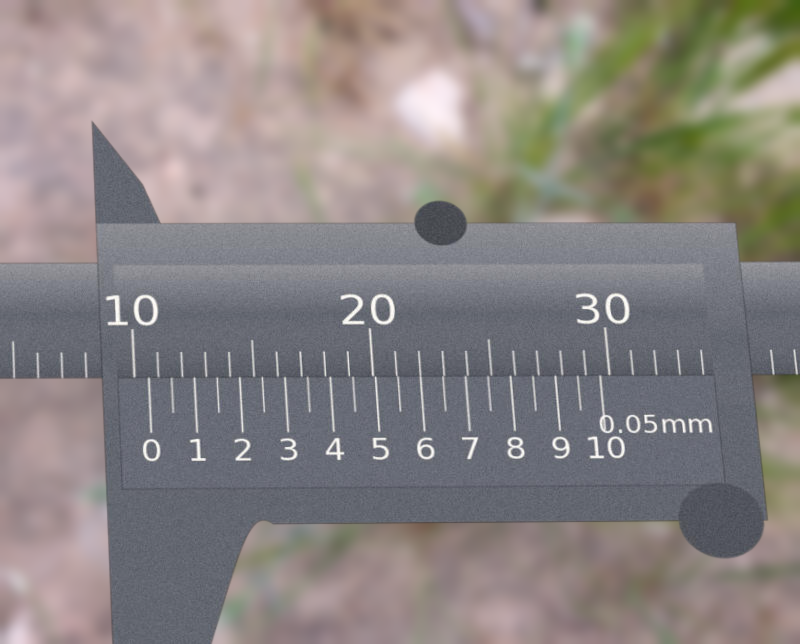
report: 10.6 (mm)
